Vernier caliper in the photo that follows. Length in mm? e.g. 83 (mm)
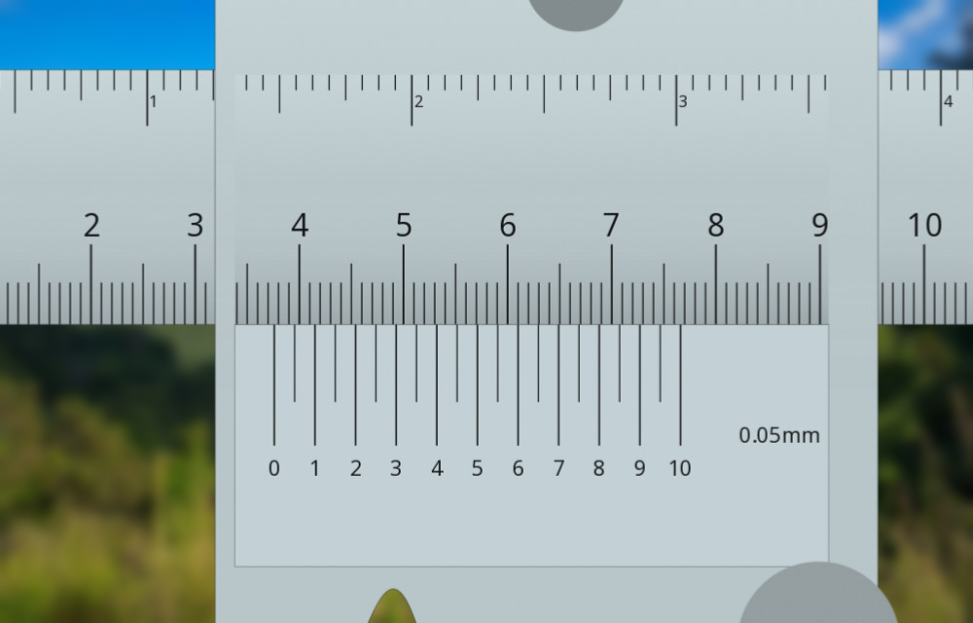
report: 37.6 (mm)
